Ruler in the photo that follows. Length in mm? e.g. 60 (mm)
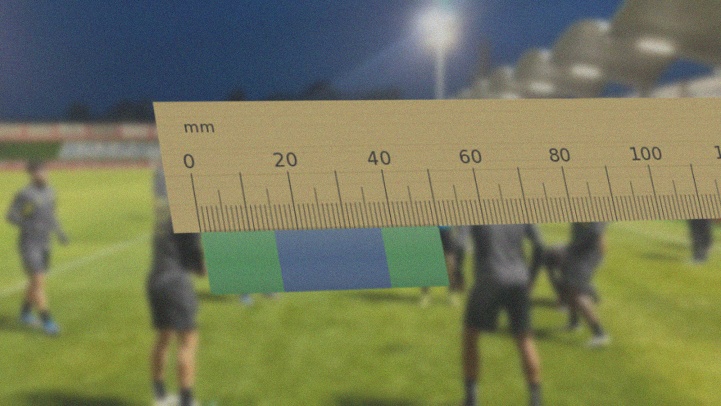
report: 50 (mm)
